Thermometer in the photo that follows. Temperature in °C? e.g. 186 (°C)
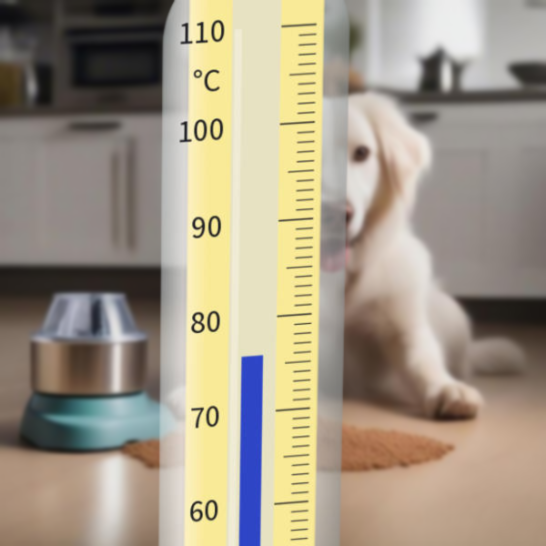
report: 76 (°C)
